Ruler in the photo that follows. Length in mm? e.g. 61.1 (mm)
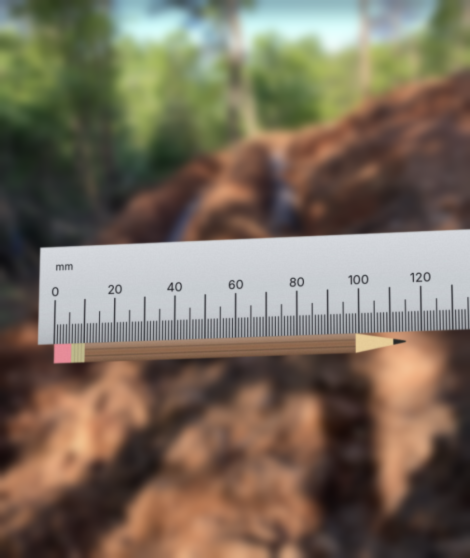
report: 115 (mm)
